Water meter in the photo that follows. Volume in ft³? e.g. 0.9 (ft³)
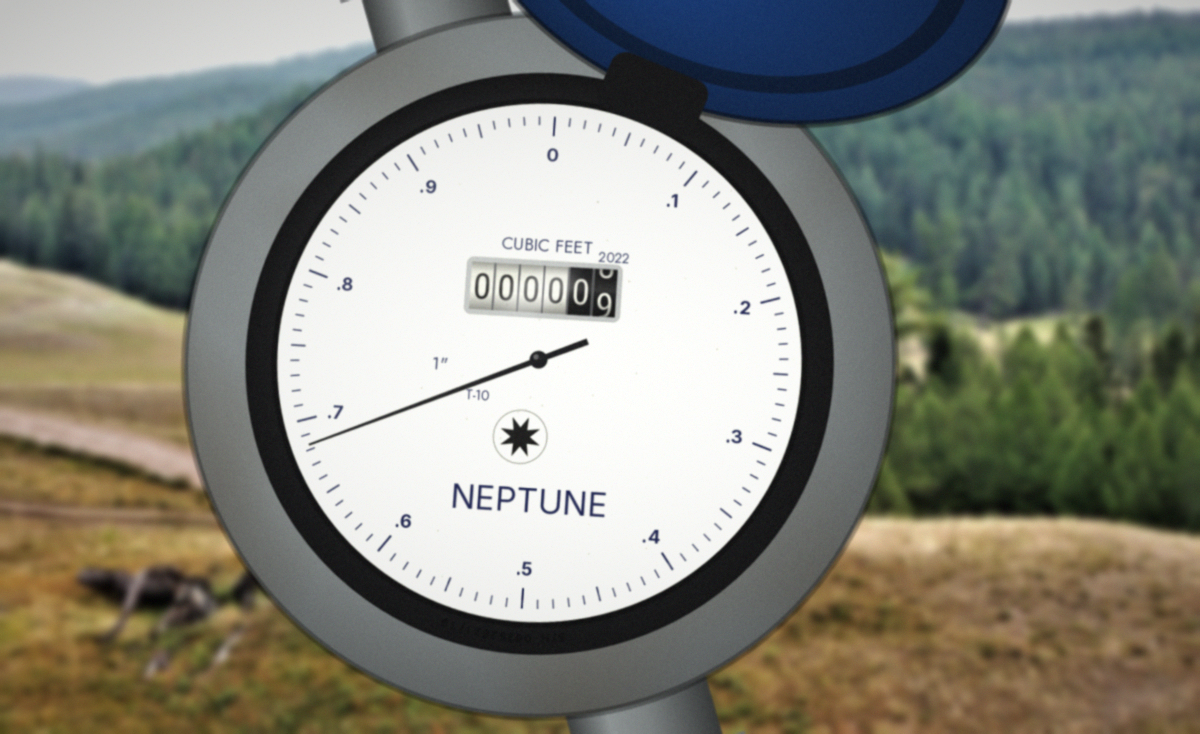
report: 8.68 (ft³)
